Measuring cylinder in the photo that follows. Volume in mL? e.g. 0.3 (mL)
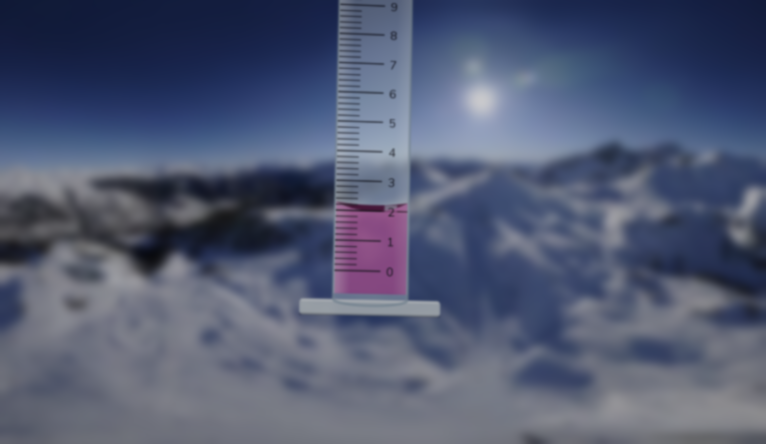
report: 2 (mL)
